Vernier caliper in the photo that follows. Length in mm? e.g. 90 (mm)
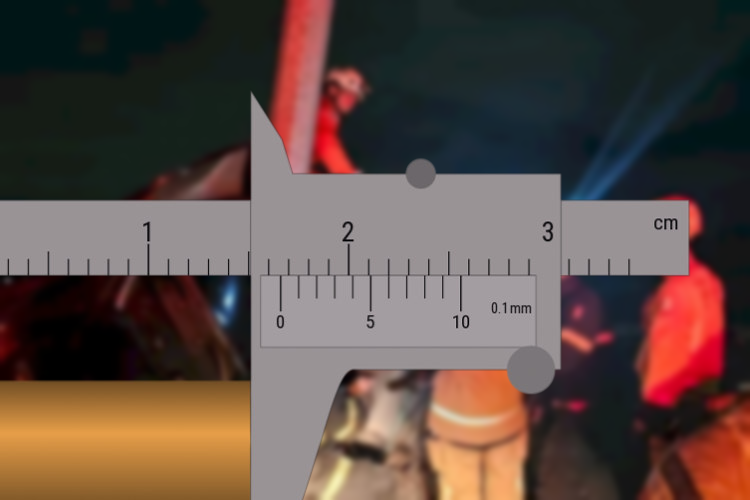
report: 16.6 (mm)
